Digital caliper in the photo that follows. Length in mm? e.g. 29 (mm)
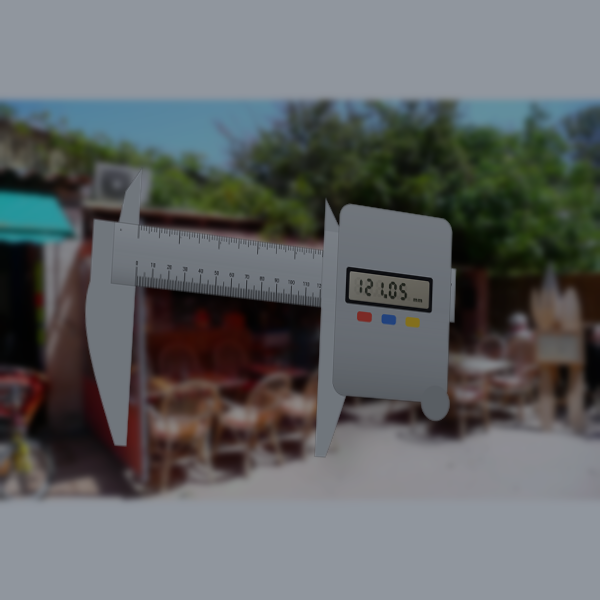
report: 121.05 (mm)
